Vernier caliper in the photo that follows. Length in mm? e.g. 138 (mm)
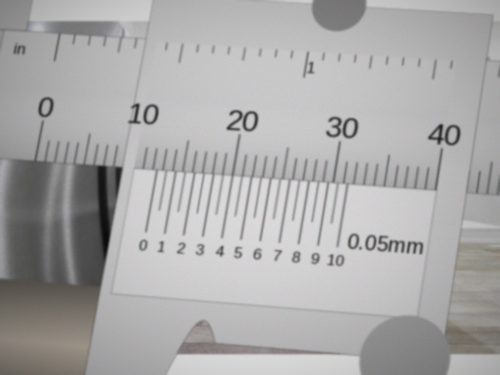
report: 12.4 (mm)
